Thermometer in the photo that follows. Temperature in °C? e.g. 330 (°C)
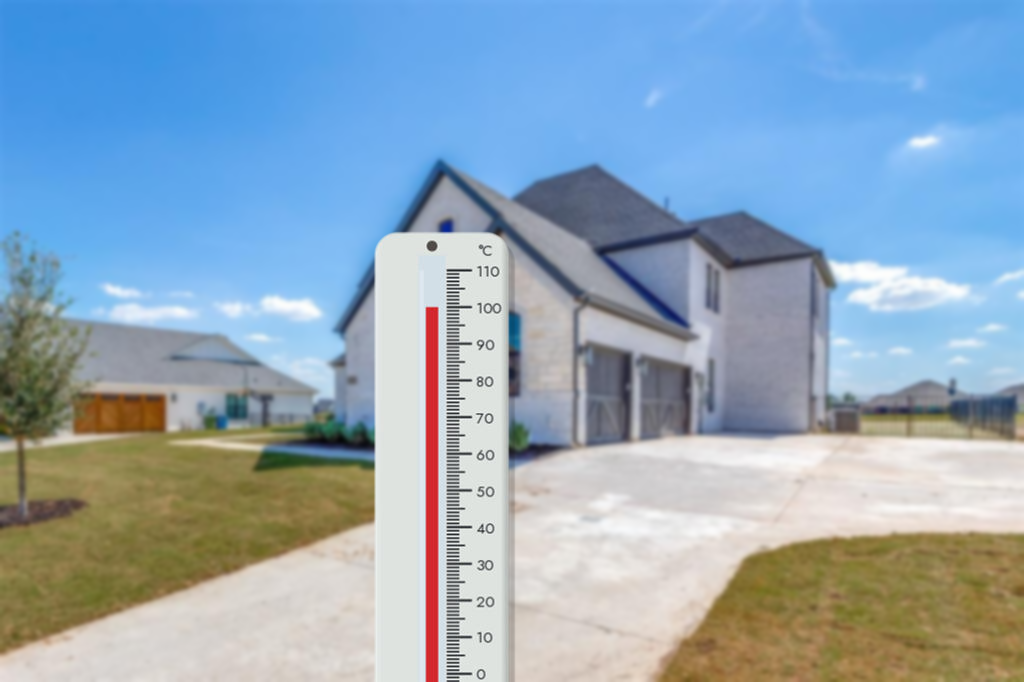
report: 100 (°C)
